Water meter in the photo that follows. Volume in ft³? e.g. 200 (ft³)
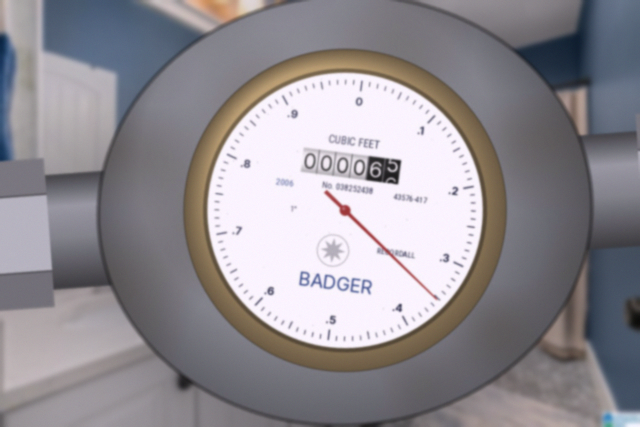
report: 65.35 (ft³)
